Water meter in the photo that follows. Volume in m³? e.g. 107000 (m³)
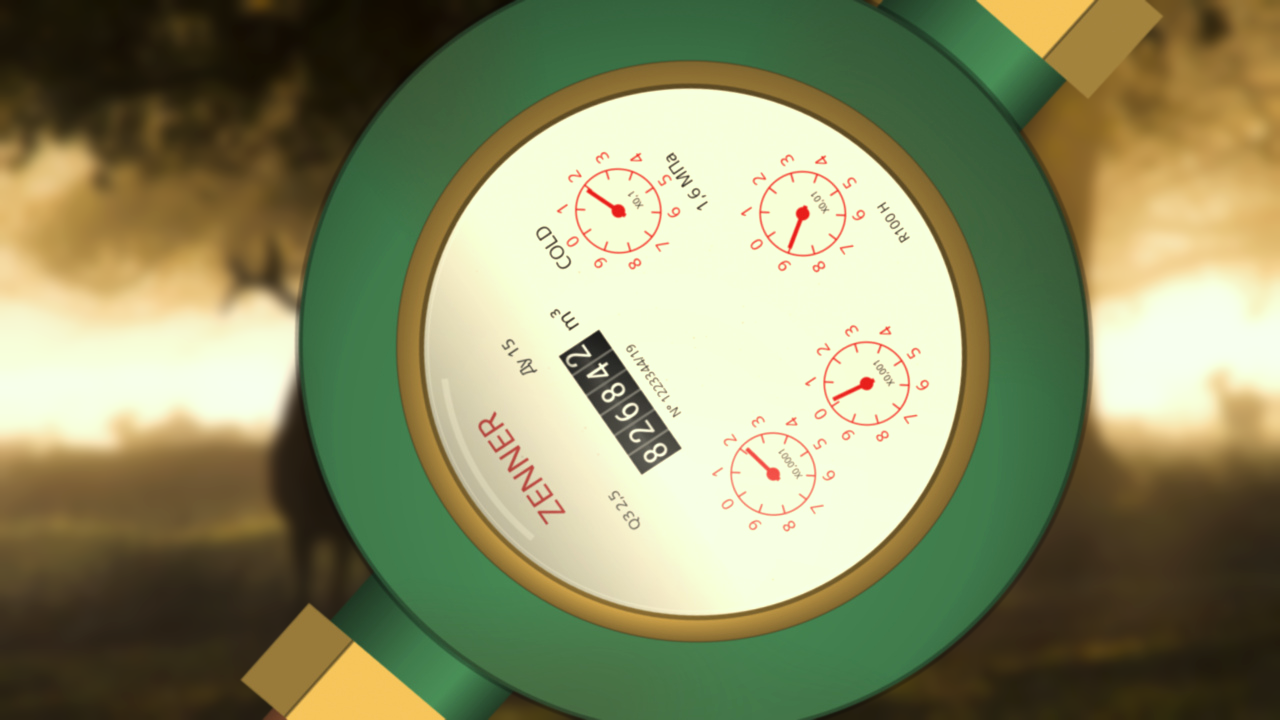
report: 826842.1902 (m³)
